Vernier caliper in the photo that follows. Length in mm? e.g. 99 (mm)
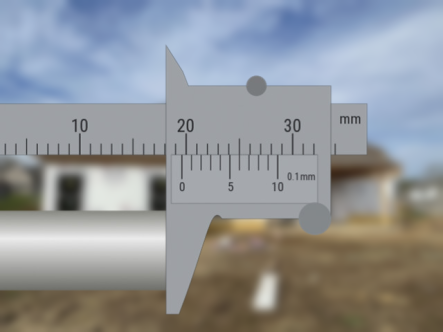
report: 19.6 (mm)
